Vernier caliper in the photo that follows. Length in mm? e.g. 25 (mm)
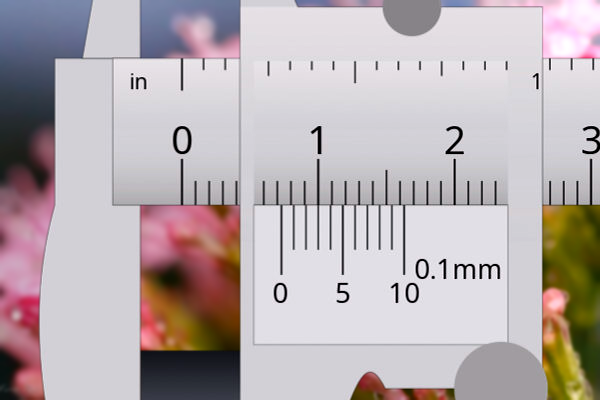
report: 7.3 (mm)
